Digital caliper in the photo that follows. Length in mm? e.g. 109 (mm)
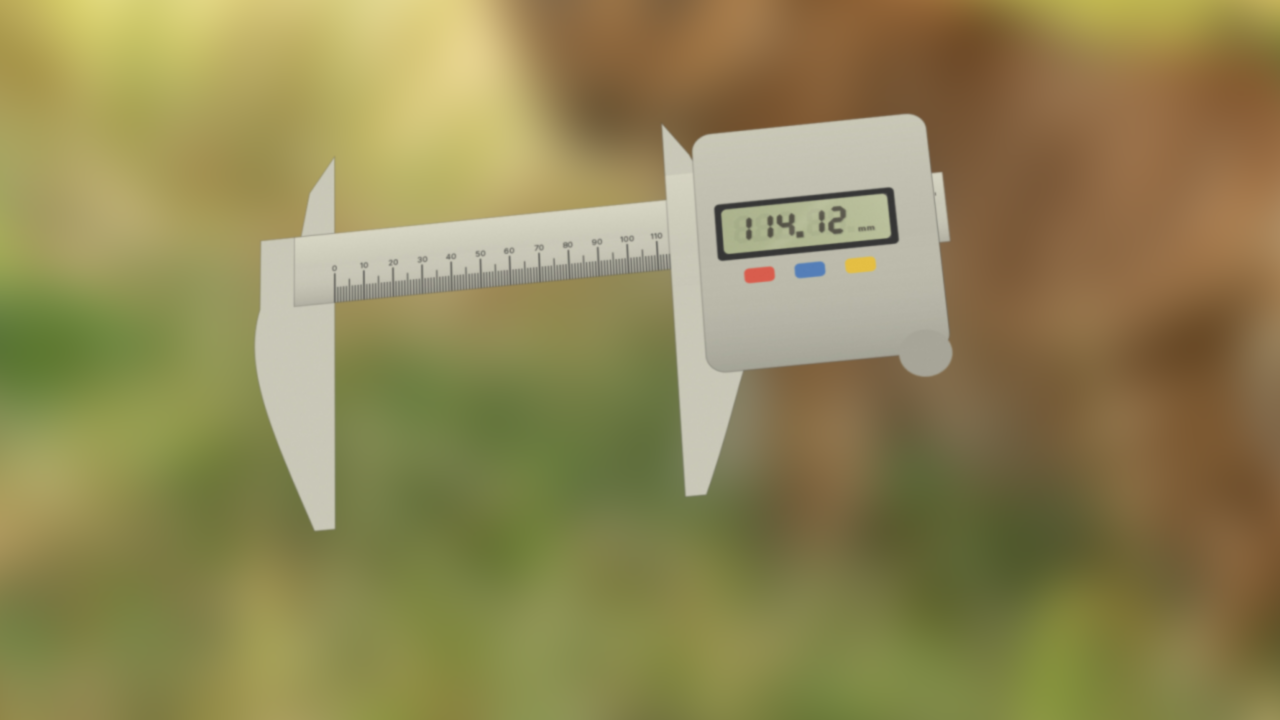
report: 114.12 (mm)
